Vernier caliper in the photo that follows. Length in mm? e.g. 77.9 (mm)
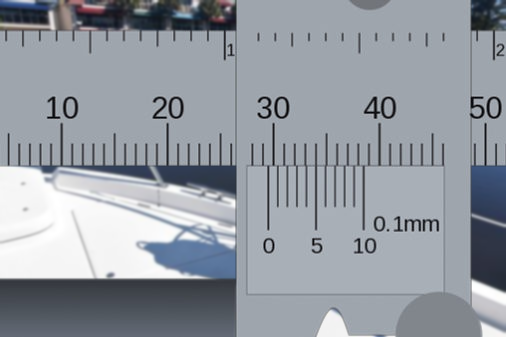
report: 29.5 (mm)
